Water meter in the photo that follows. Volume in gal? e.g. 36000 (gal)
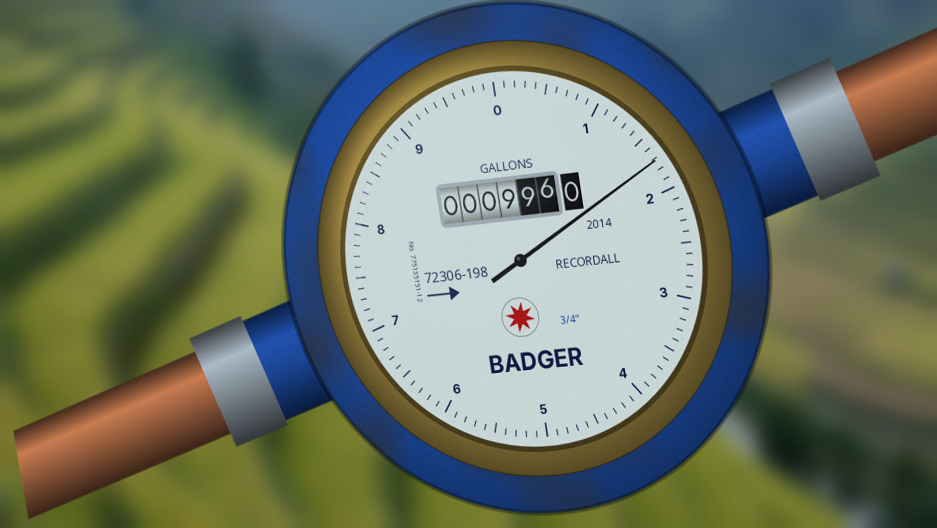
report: 9961.7 (gal)
